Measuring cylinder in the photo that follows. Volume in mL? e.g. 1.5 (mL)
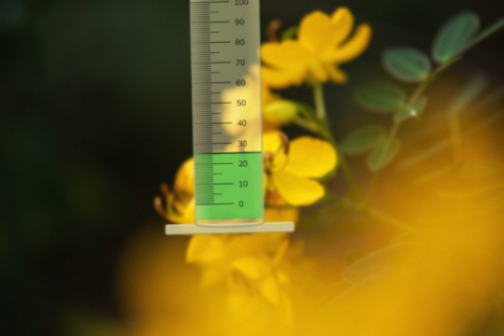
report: 25 (mL)
